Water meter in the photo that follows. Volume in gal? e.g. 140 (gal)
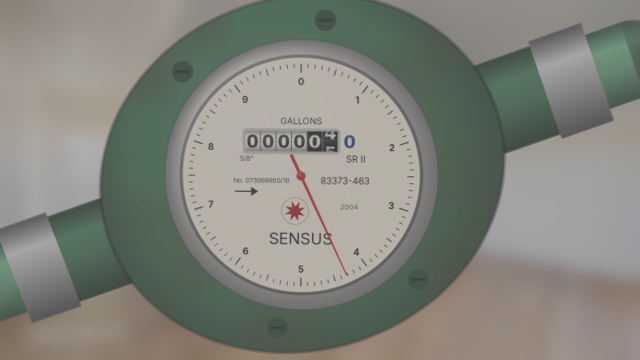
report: 44.3 (gal)
